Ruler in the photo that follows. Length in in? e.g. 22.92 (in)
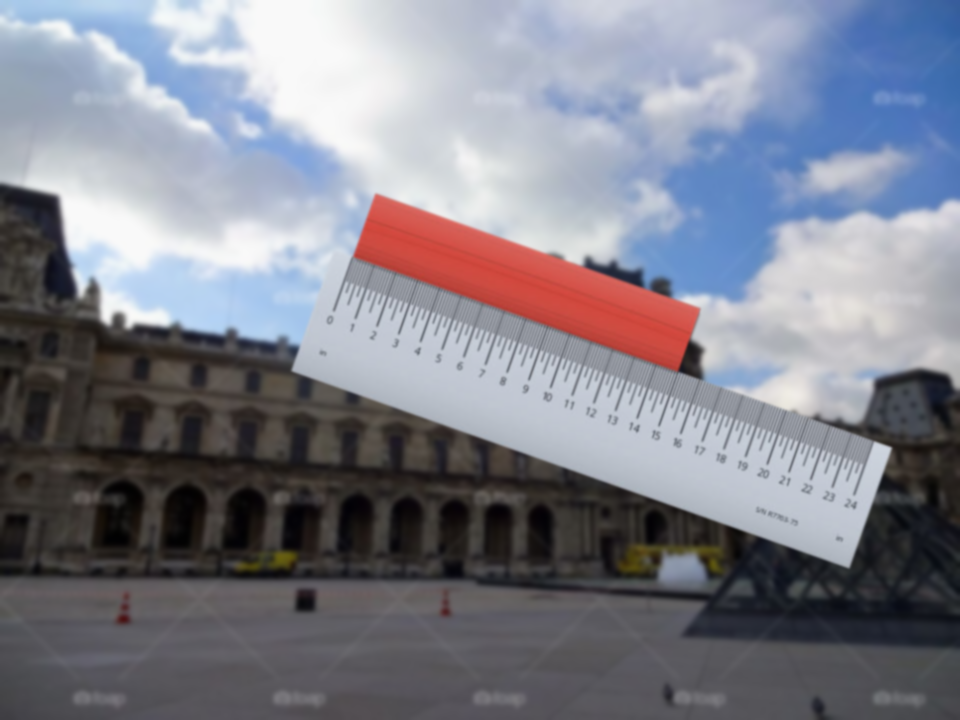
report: 15 (in)
